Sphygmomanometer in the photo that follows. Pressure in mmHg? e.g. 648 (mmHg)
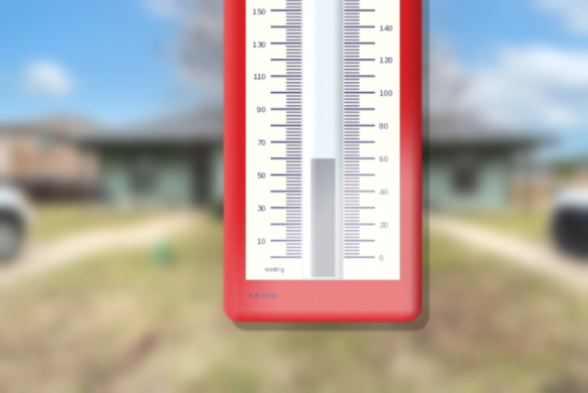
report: 60 (mmHg)
